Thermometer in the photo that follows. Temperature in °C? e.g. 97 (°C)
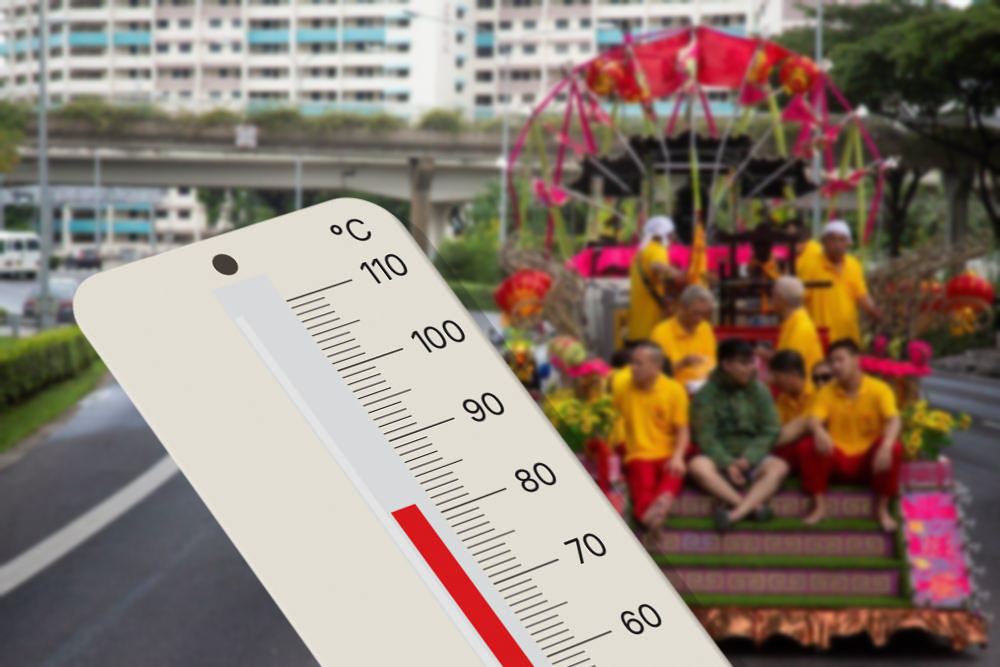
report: 82 (°C)
